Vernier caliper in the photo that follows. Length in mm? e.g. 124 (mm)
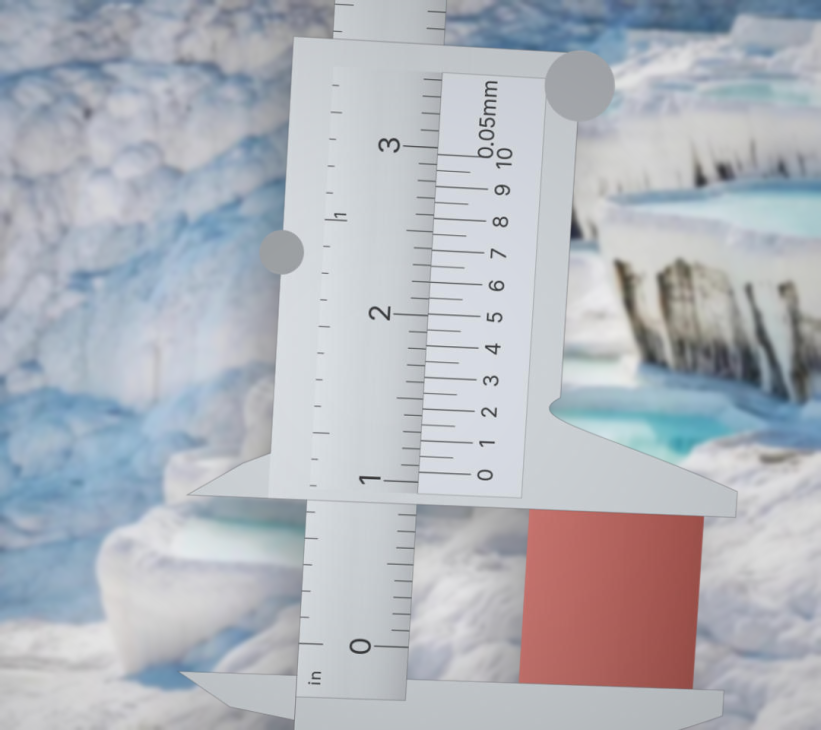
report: 10.6 (mm)
